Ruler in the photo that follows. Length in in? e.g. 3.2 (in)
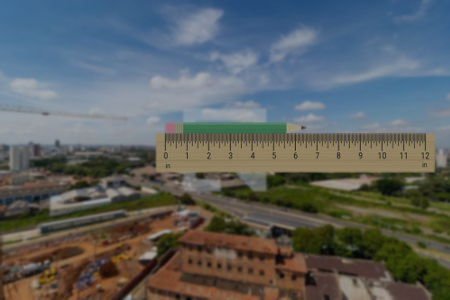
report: 6.5 (in)
